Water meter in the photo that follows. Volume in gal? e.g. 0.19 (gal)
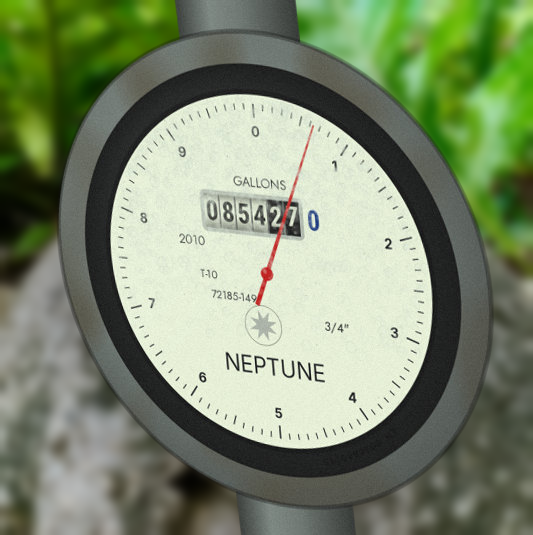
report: 854270.6 (gal)
